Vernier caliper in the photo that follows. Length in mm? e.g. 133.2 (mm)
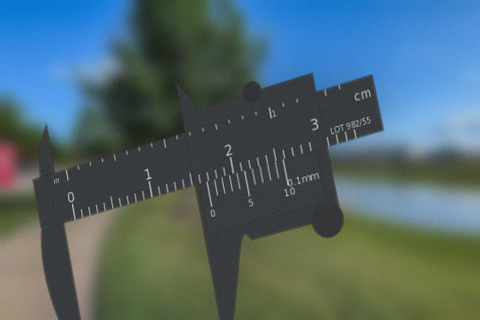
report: 16.8 (mm)
